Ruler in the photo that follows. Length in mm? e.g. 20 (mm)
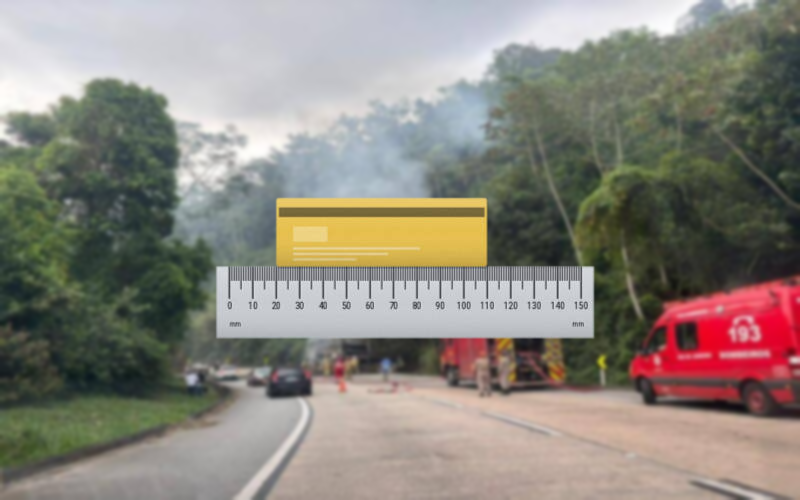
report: 90 (mm)
